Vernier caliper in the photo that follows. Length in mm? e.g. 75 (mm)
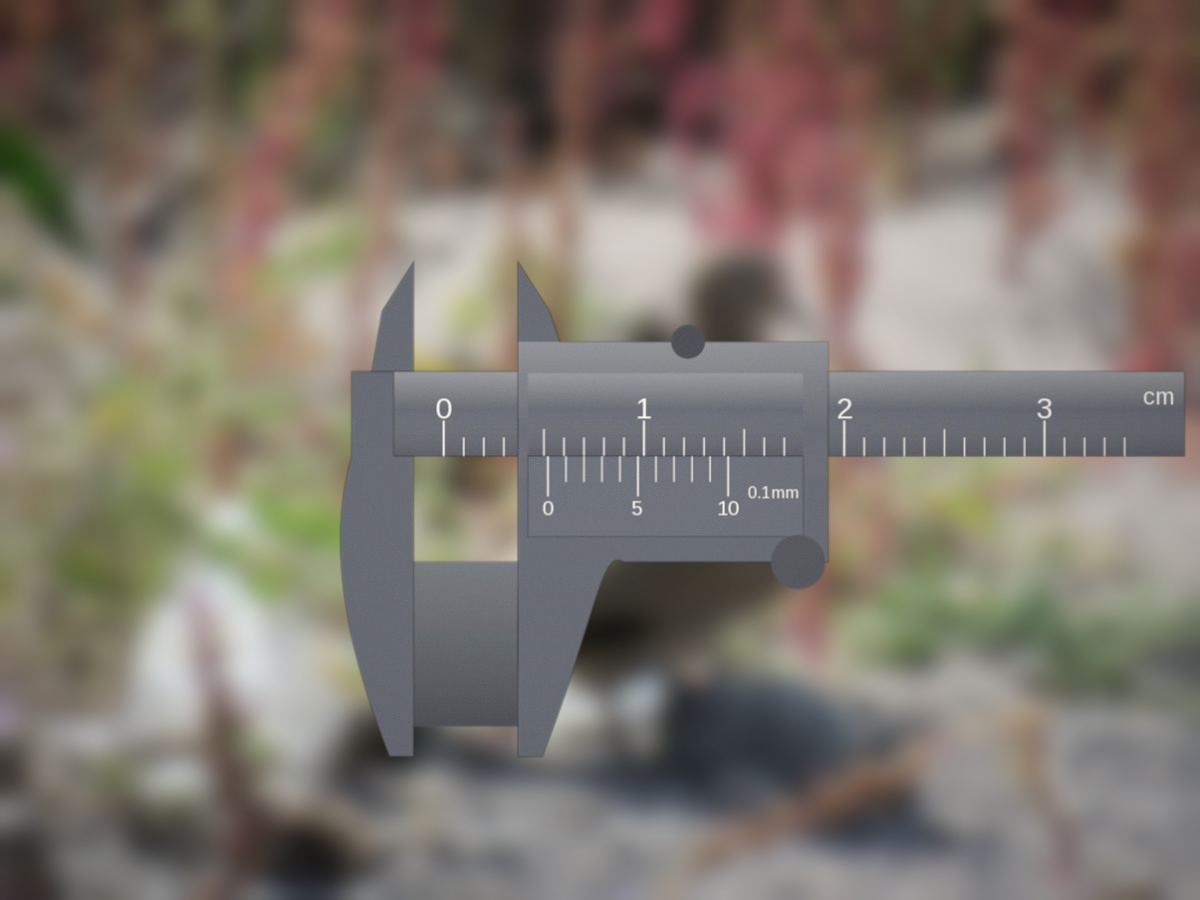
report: 5.2 (mm)
